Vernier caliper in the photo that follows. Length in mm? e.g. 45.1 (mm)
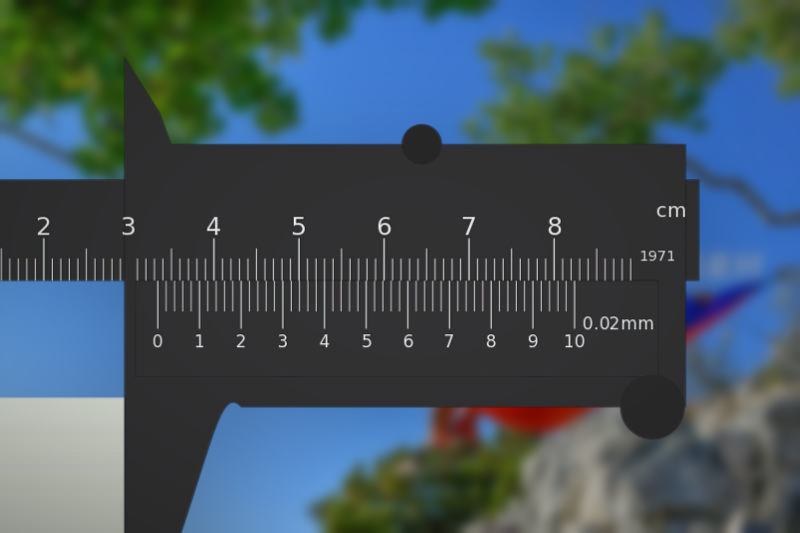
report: 33.4 (mm)
